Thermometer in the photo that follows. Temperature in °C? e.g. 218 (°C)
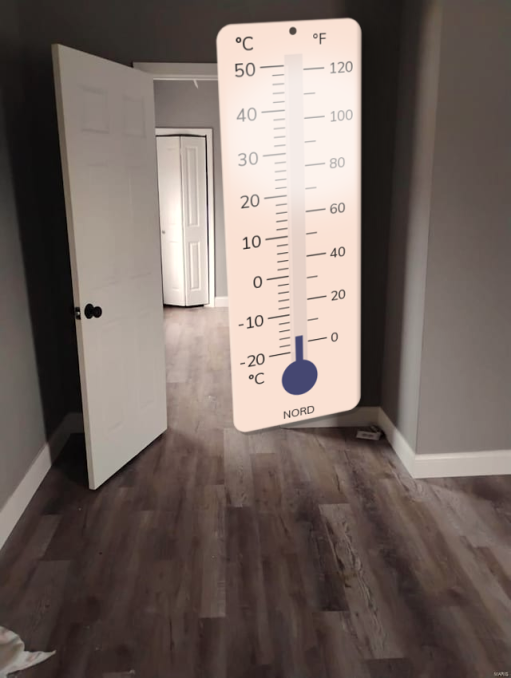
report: -16 (°C)
